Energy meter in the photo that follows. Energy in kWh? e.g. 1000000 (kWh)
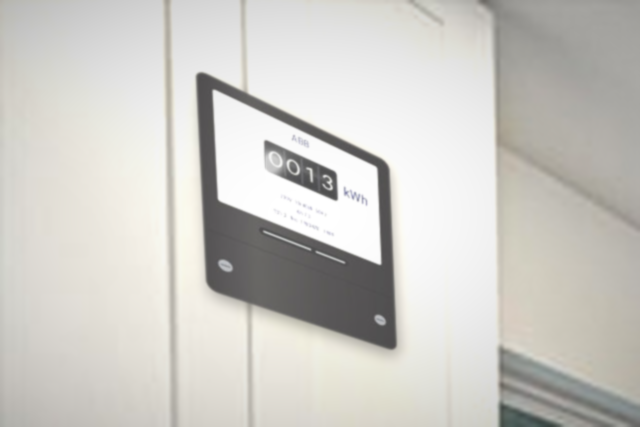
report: 13 (kWh)
